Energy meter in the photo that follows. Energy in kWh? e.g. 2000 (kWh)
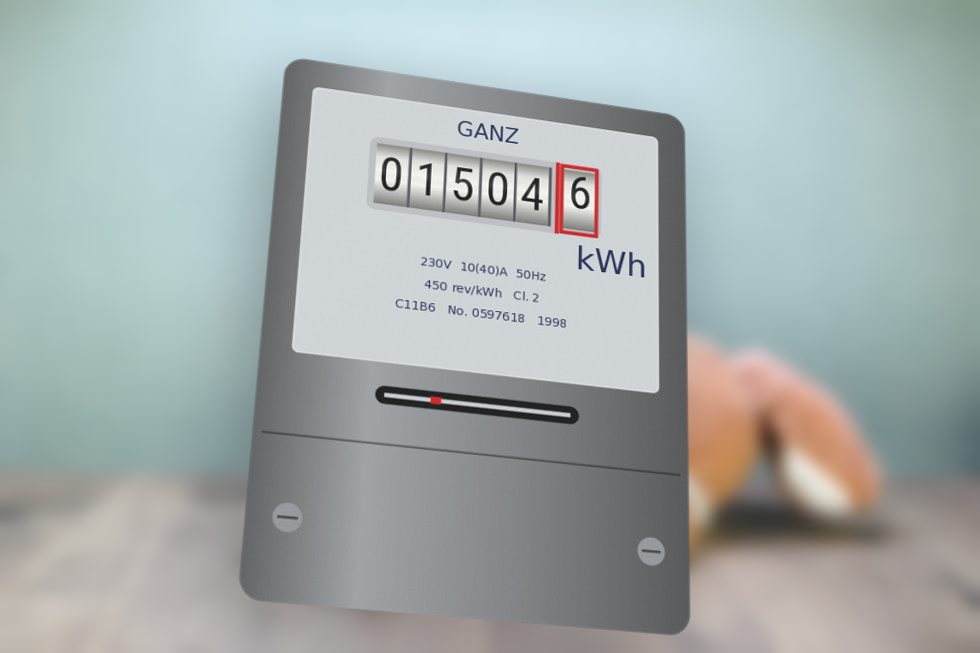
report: 1504.6 (kWh)
